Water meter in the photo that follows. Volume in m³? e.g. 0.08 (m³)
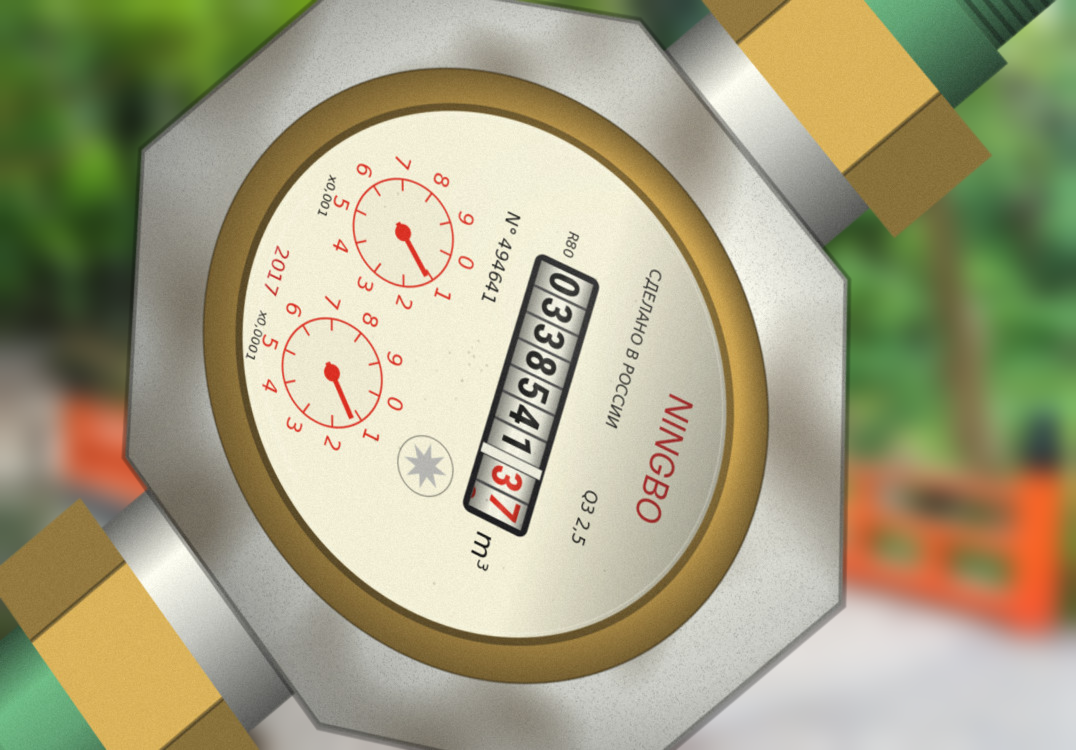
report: 338541.3711 (m³)
